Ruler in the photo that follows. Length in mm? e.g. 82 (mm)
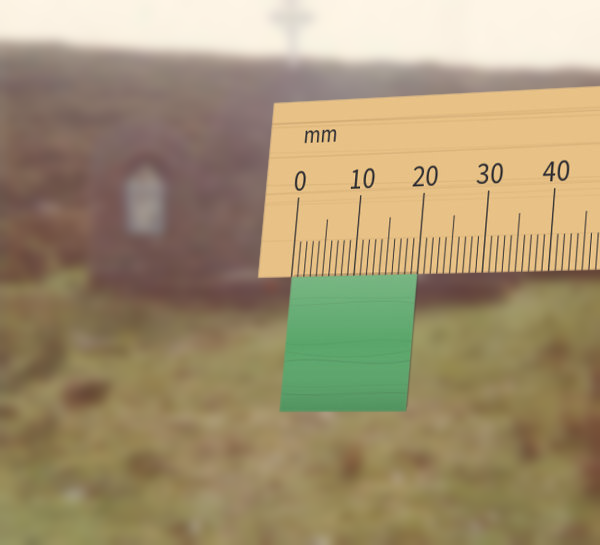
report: 20 (mm)
